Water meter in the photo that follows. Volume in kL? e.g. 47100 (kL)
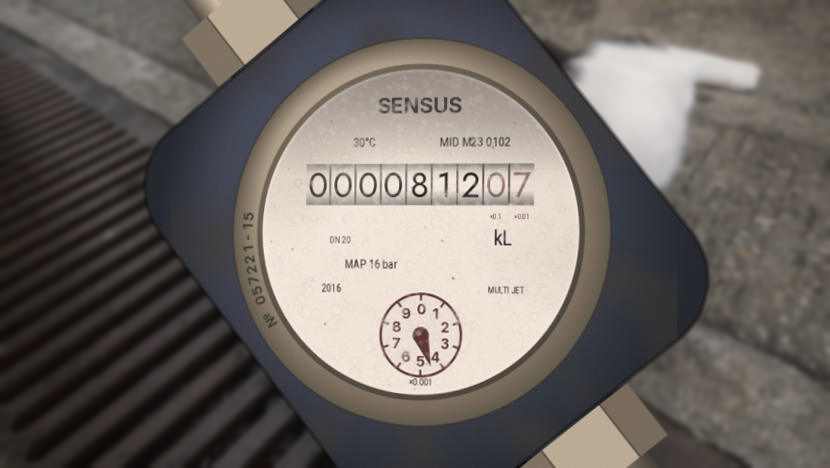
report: 812.074 (kL)
